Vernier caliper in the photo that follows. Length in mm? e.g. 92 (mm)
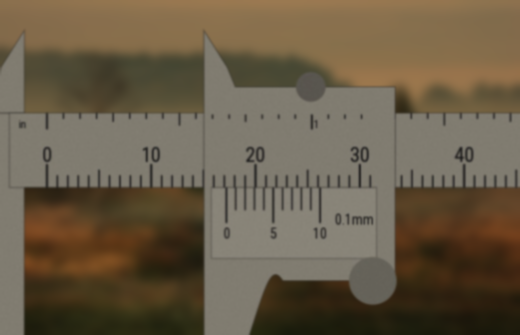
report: 17.2 (mm)
